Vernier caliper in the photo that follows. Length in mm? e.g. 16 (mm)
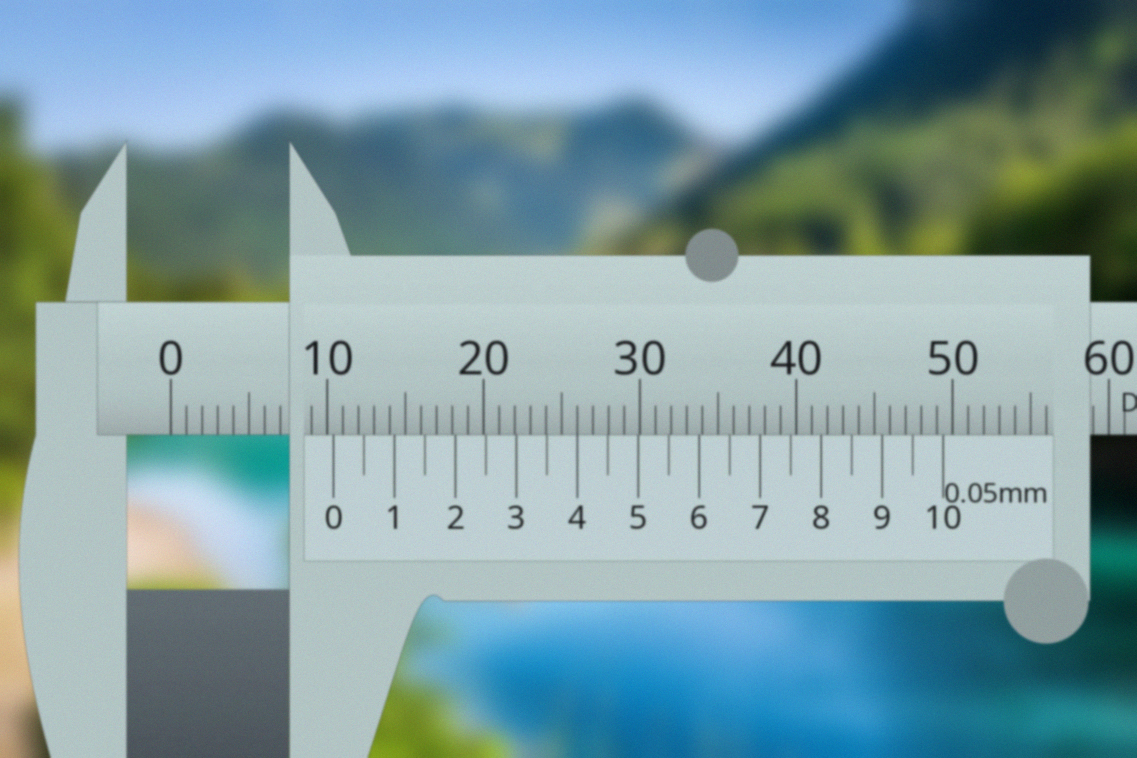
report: 10.4 (mm)
